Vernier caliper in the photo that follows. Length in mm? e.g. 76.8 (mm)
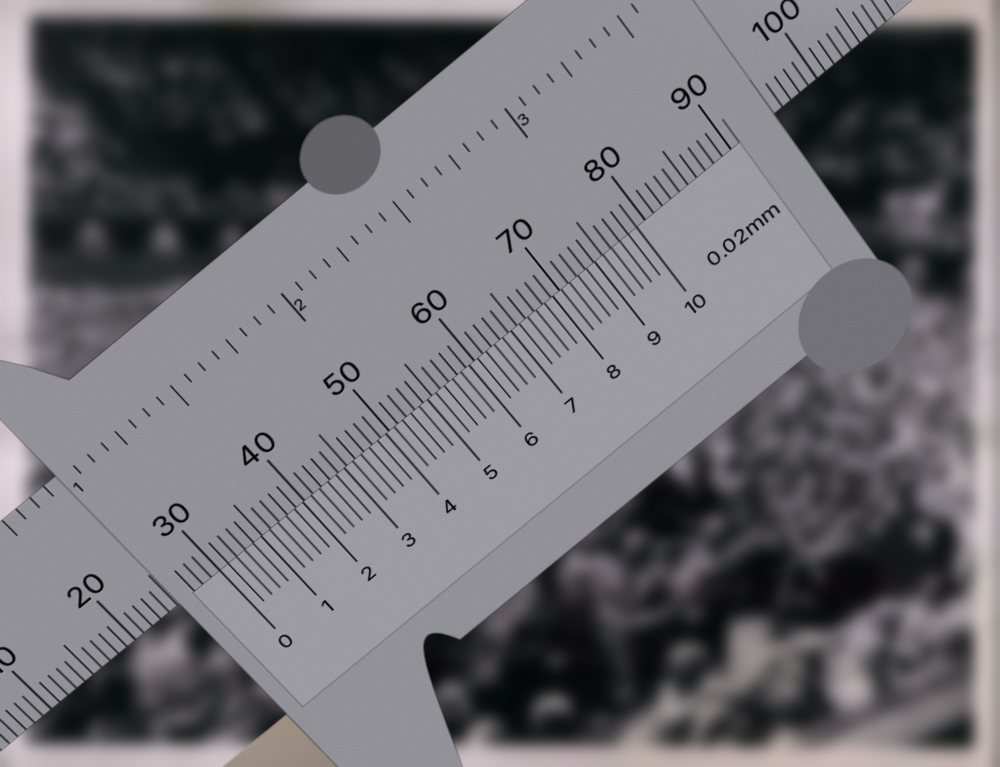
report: 30.0 (mm)
